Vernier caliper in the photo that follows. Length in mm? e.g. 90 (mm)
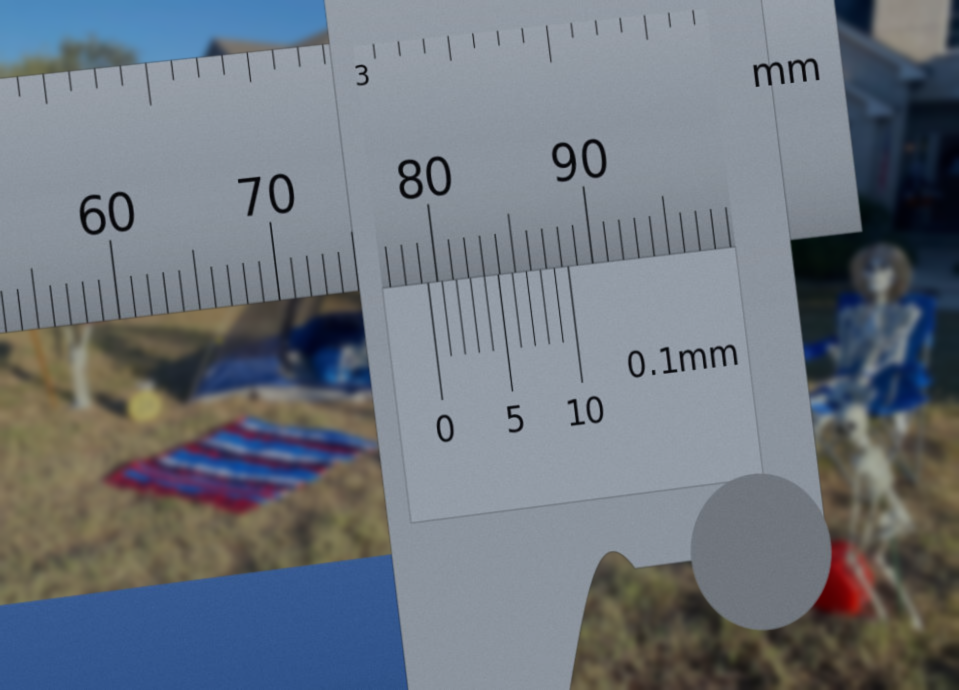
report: 79.4 (mm)
